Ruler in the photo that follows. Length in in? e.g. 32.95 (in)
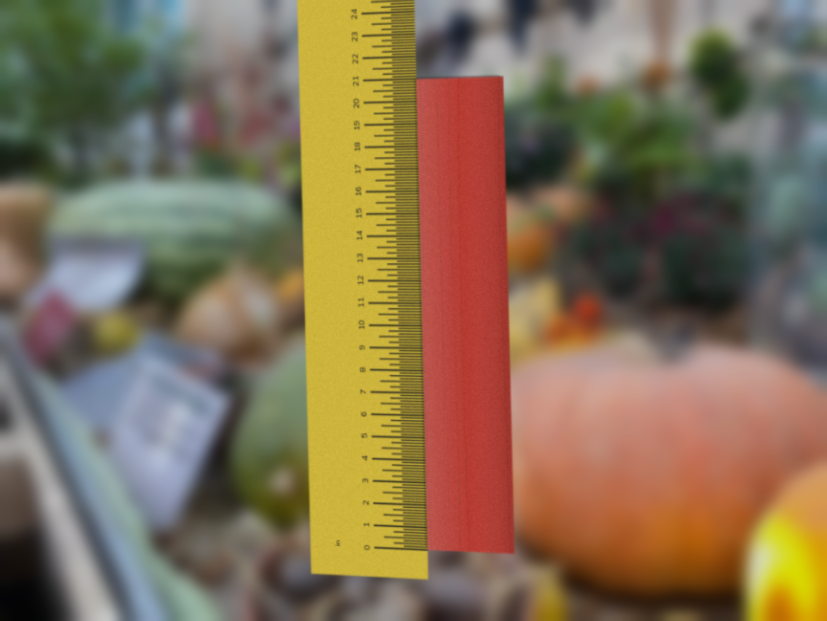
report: 21 (in)
